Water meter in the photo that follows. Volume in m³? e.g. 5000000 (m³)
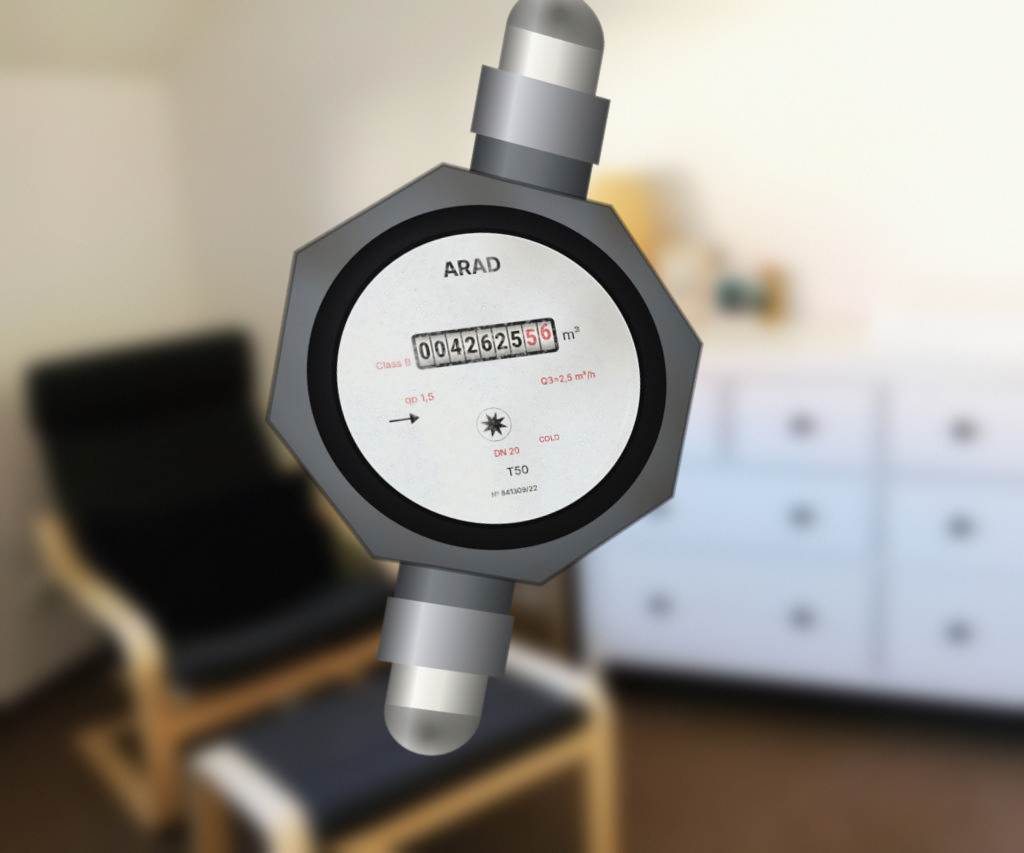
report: 42625.56 (m³)
